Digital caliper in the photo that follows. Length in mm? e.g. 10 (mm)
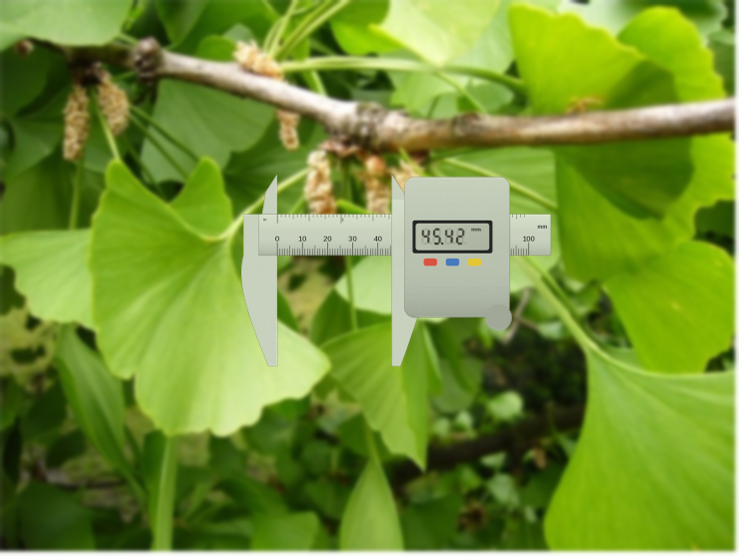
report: 45.42 (mm)
